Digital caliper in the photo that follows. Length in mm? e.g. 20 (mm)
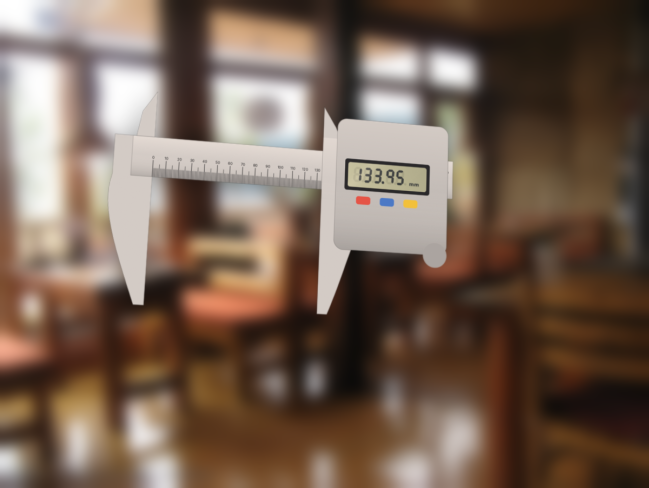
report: 133.95 (mm)
